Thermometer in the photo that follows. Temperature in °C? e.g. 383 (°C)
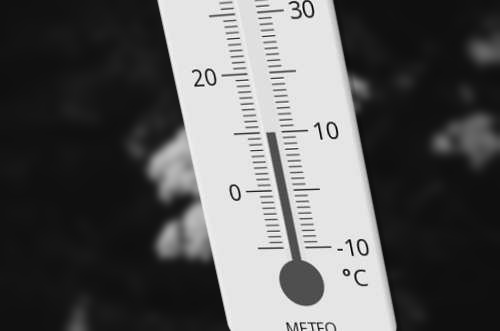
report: 10 (°C)
